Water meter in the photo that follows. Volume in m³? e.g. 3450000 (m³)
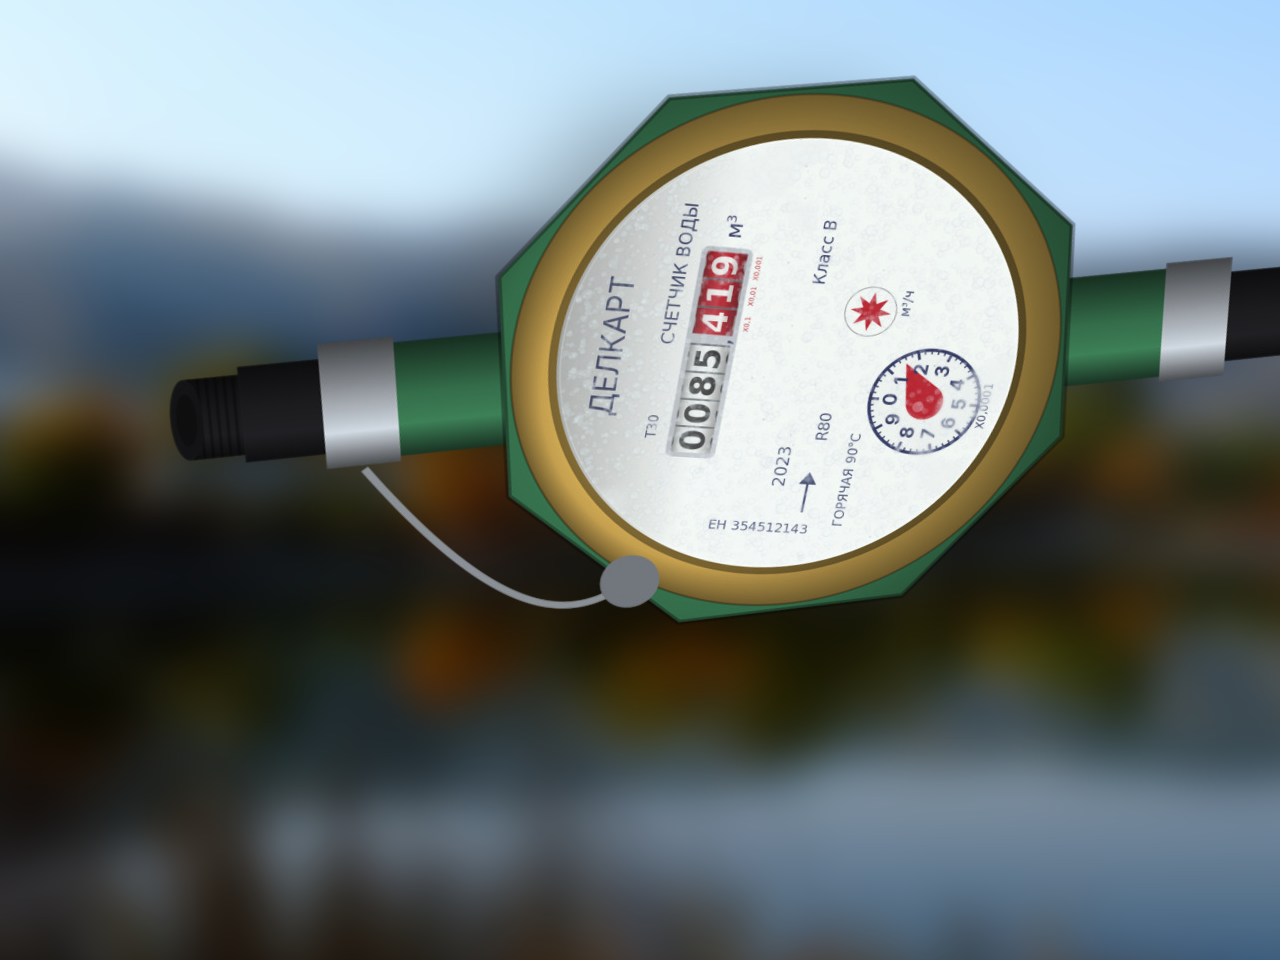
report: 85.4191 (m³)
